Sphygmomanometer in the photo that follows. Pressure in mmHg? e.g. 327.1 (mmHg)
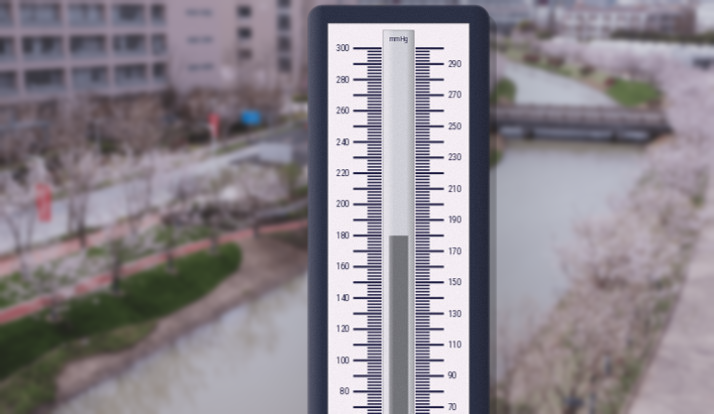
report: 180 (mmHg)
